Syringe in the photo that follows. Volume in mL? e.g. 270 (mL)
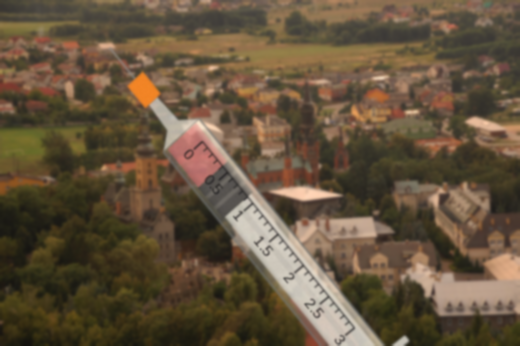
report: 0.4 (mL)
